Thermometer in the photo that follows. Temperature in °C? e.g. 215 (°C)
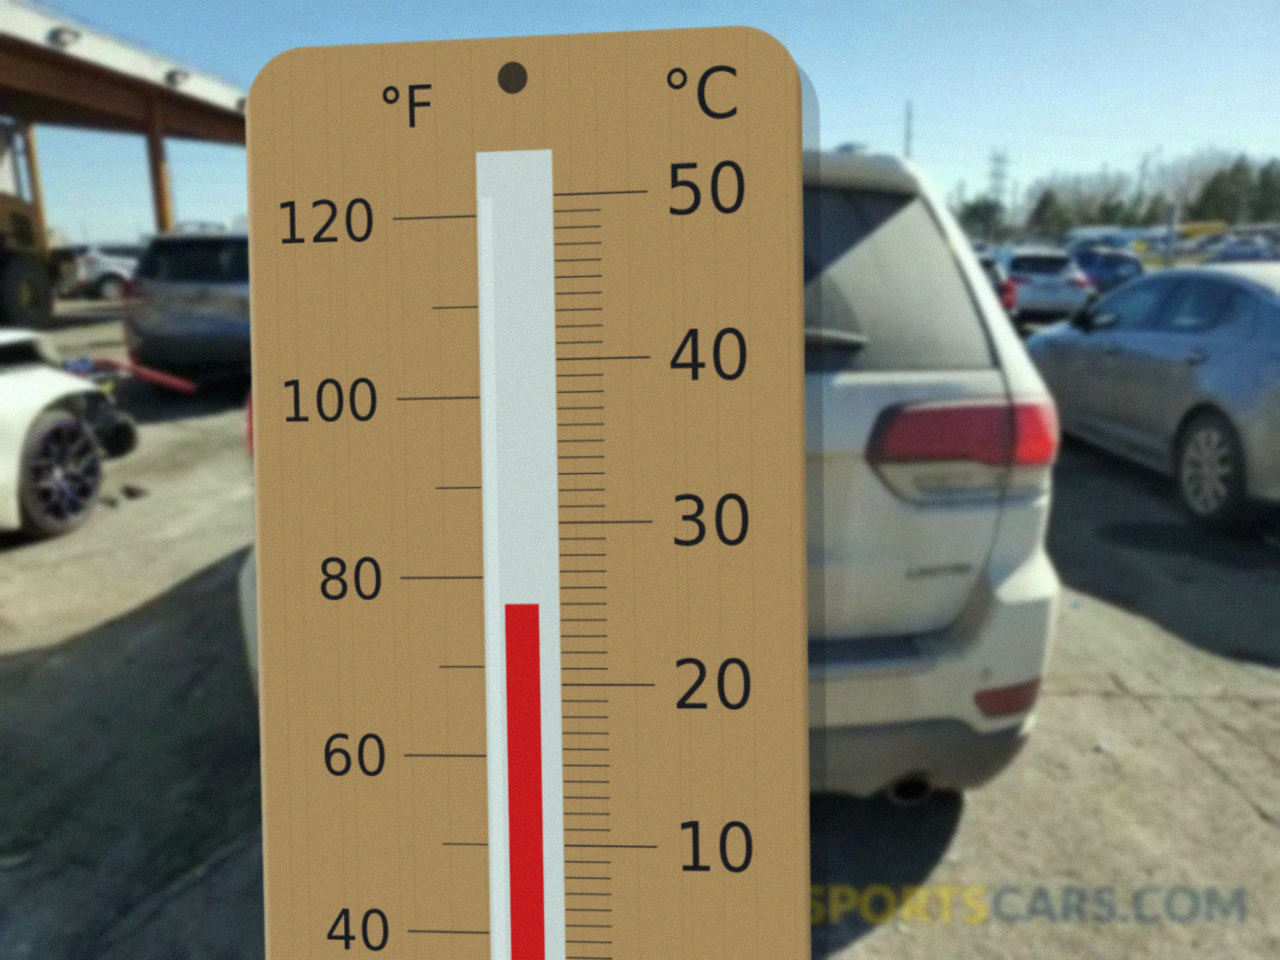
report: 25 (°C)
